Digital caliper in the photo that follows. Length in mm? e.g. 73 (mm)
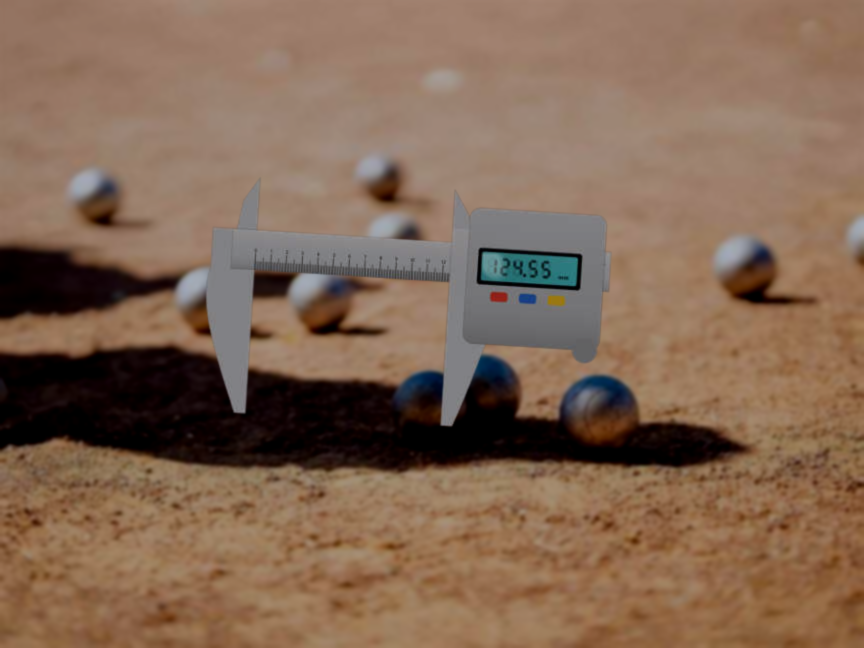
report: 124.55 (mm)
